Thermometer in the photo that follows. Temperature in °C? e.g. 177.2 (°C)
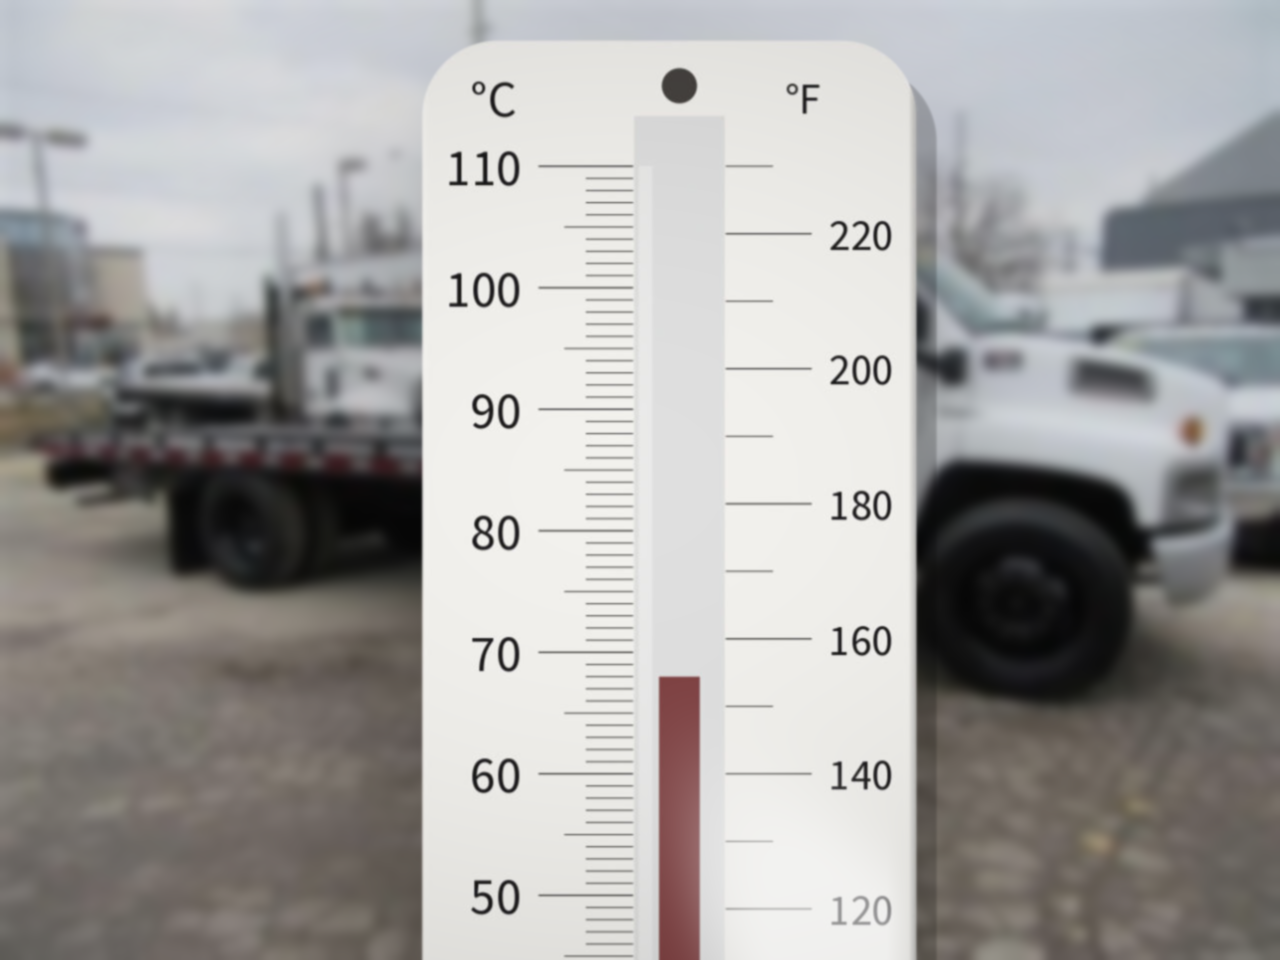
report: 68 (°C)
